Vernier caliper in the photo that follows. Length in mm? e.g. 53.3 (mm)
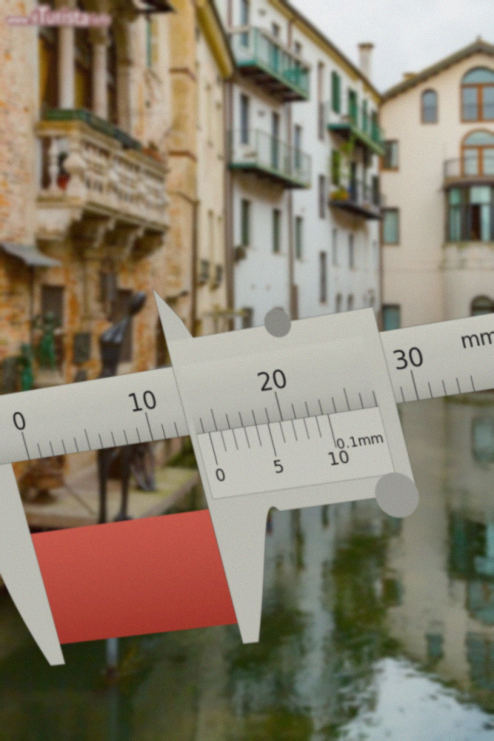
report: 14.4 (mm)
